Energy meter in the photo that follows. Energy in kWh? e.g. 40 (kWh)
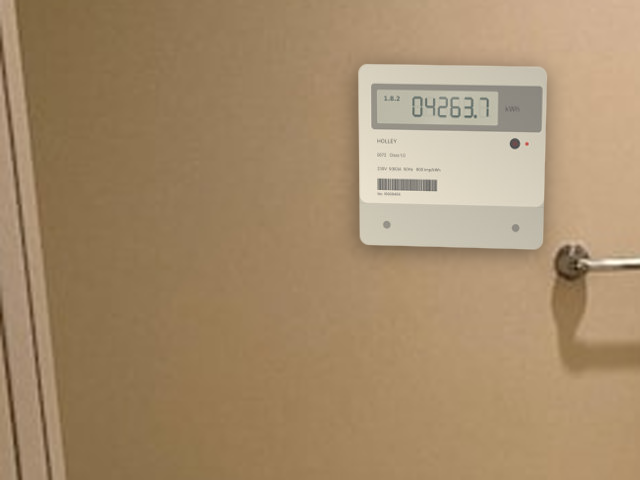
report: 4263.7 (kWh)
